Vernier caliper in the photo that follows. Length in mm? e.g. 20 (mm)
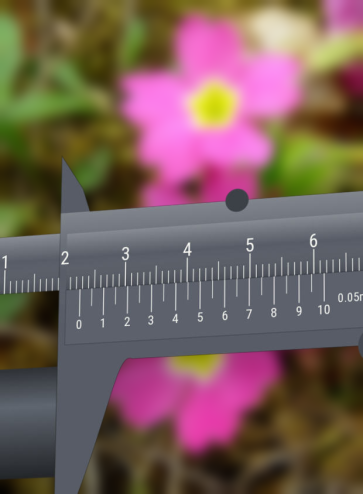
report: 22.6 (mm)
